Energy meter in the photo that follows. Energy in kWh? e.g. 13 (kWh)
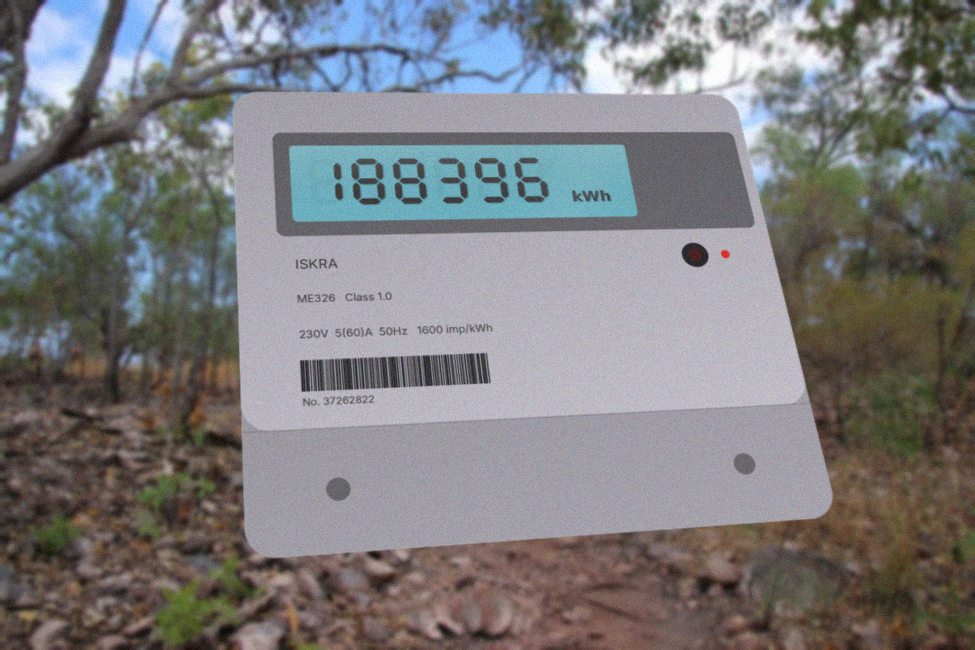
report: 188396 (kWh)
